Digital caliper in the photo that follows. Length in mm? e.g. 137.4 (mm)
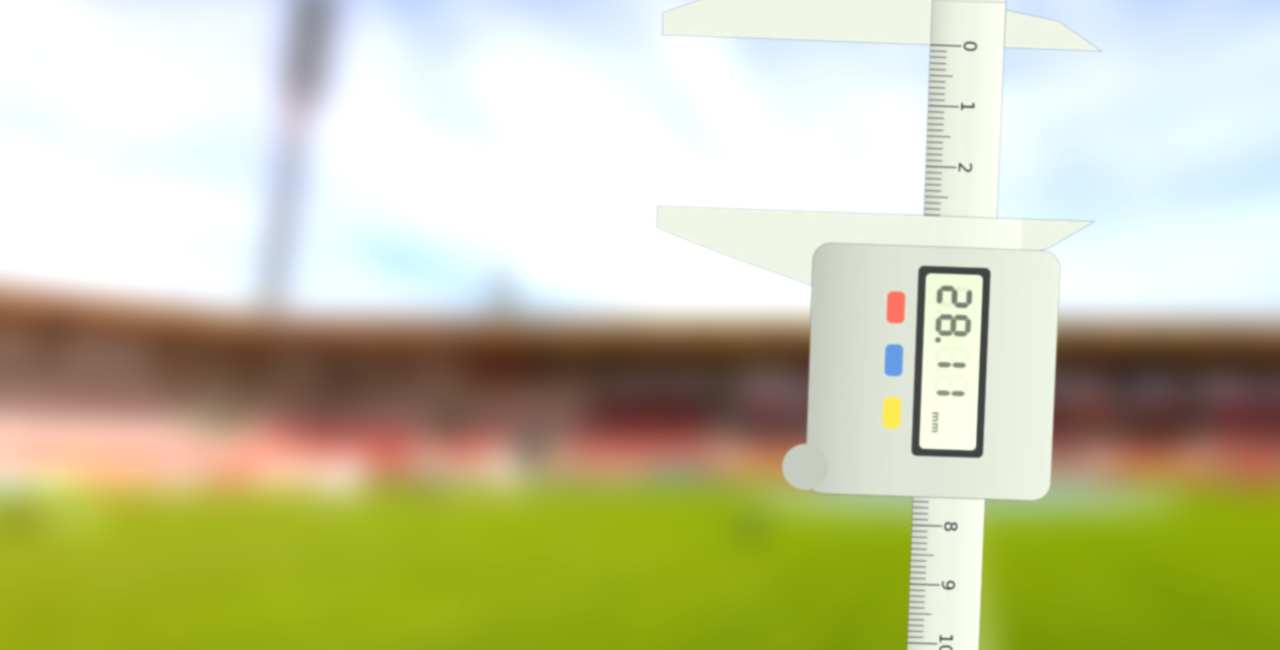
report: 28.11 (mm)
